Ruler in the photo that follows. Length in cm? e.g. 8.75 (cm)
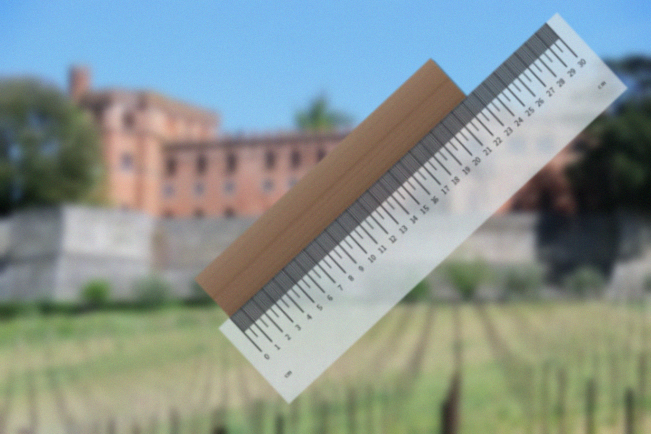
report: 22.5 (cm)
